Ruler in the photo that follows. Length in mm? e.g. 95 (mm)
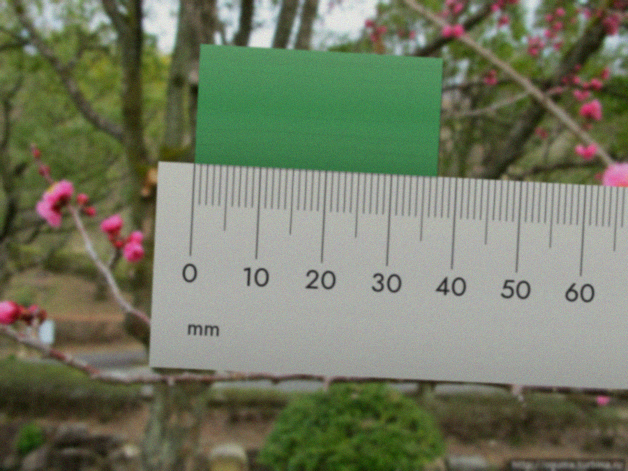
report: 37 (mm)
